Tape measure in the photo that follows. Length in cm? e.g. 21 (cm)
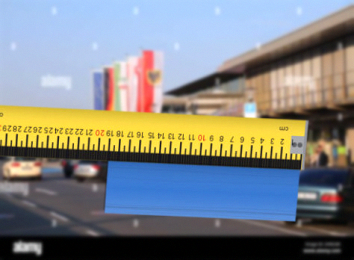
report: 19 (cm)
